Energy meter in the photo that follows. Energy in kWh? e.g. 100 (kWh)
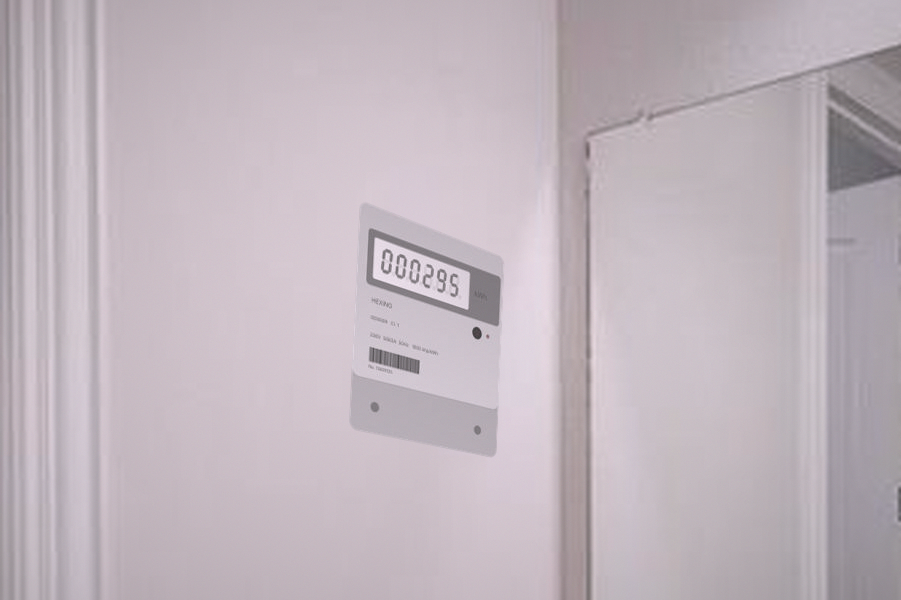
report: 295 (kWh)
